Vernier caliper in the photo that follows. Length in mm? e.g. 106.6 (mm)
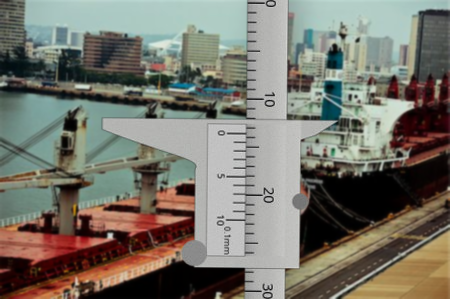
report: 13.6 (mm)
